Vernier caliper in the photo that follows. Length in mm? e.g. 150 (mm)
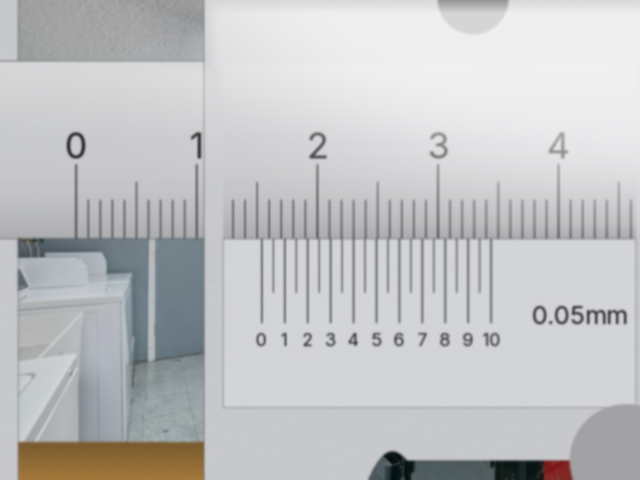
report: 15.4 (mm)
